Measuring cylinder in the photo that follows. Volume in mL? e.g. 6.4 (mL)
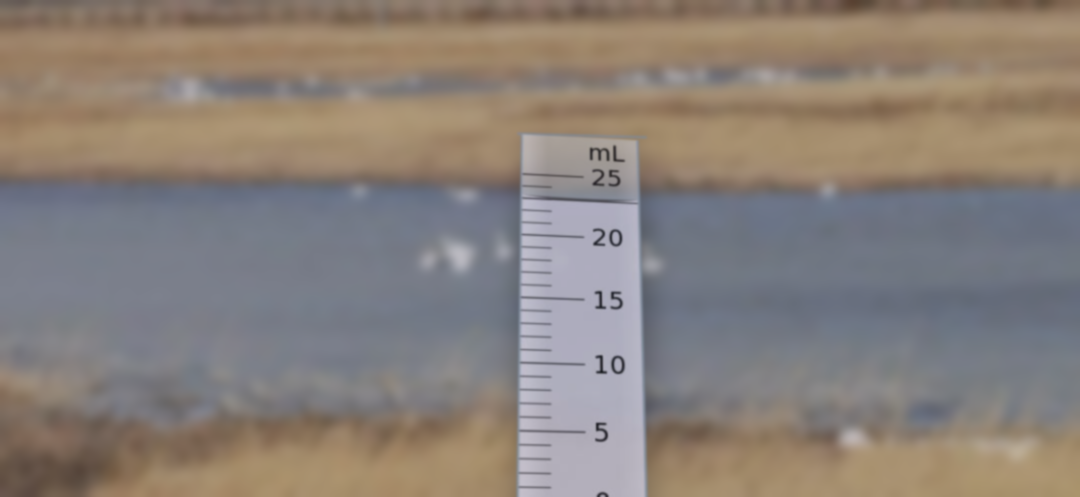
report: 23 (mL)
